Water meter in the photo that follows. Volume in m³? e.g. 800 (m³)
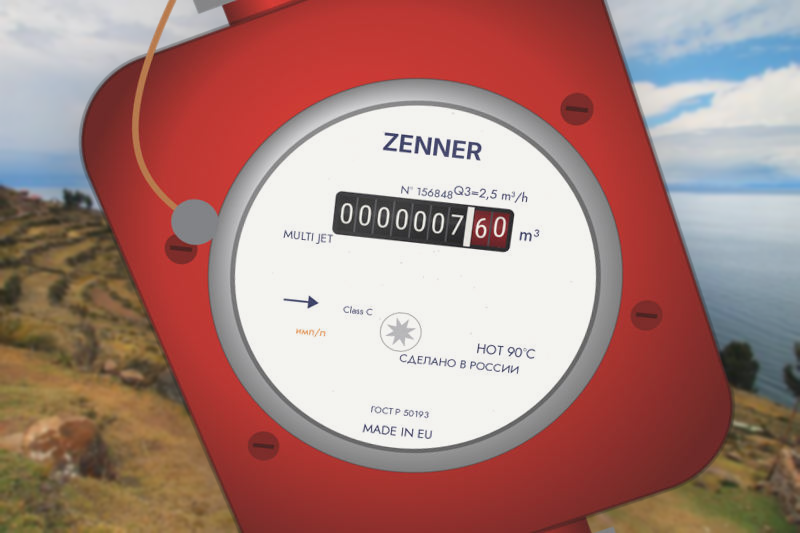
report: 7.60 (m³)
